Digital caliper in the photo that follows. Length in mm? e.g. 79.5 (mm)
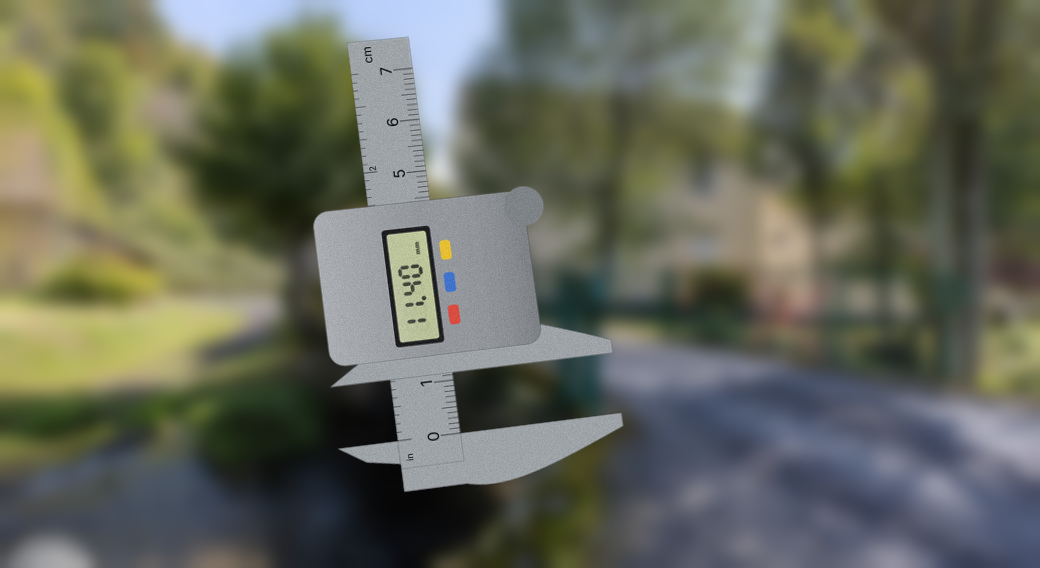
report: 11.40 (mm)
